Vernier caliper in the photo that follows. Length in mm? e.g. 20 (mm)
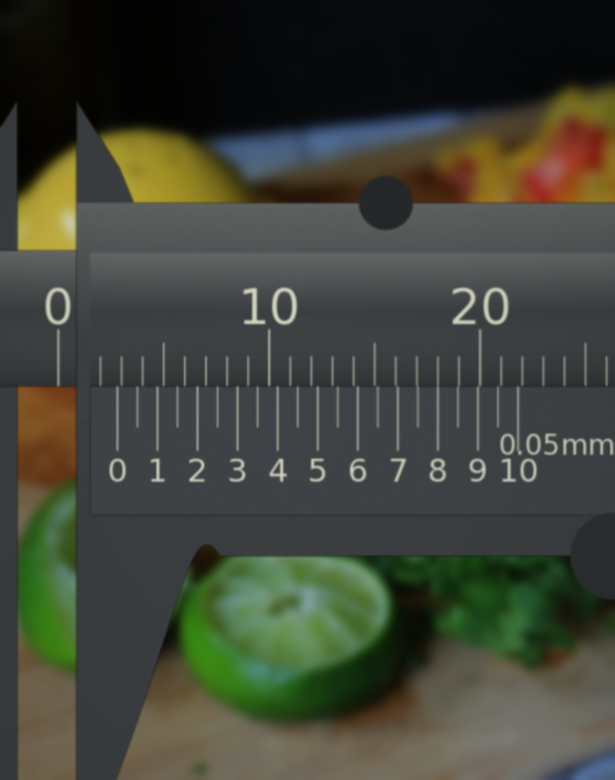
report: 2.8 (mm)
